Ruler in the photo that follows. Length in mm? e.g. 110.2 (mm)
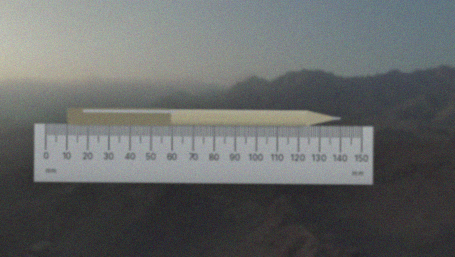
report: 130 (mm)
